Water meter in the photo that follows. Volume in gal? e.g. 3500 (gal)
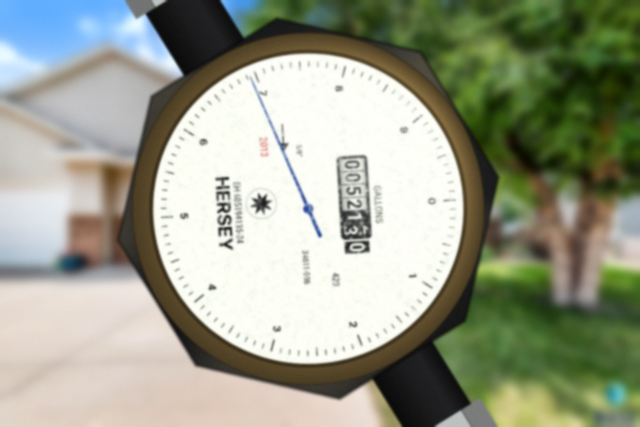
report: 52126.9 (gal)
